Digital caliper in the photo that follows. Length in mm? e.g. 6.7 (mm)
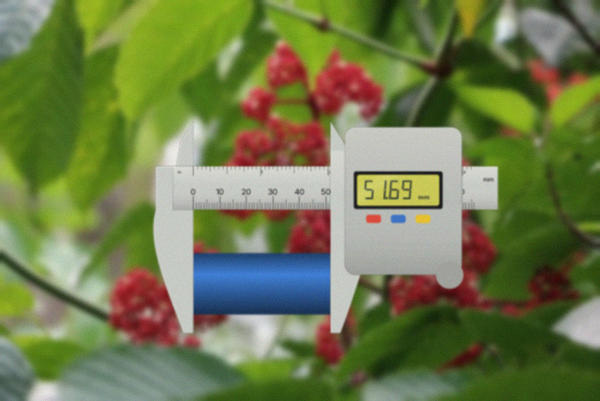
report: 51.69 (mm)
